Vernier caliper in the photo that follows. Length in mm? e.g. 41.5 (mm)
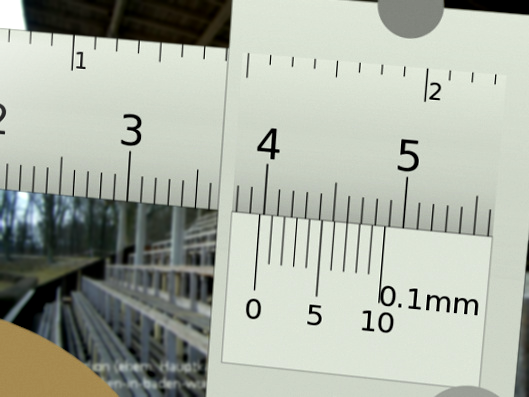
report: 39.7 (mm)
